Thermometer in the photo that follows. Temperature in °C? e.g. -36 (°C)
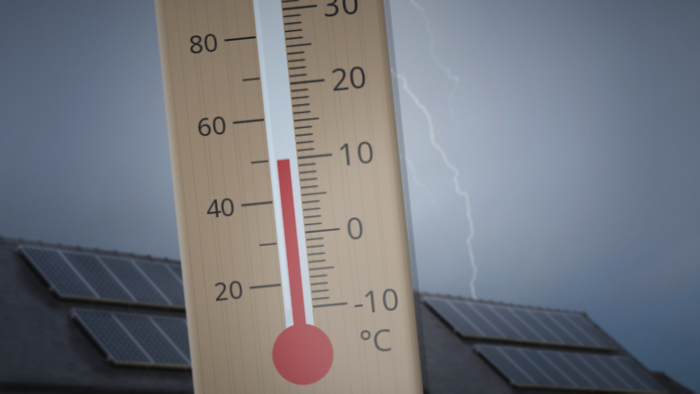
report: 10 (°C)
